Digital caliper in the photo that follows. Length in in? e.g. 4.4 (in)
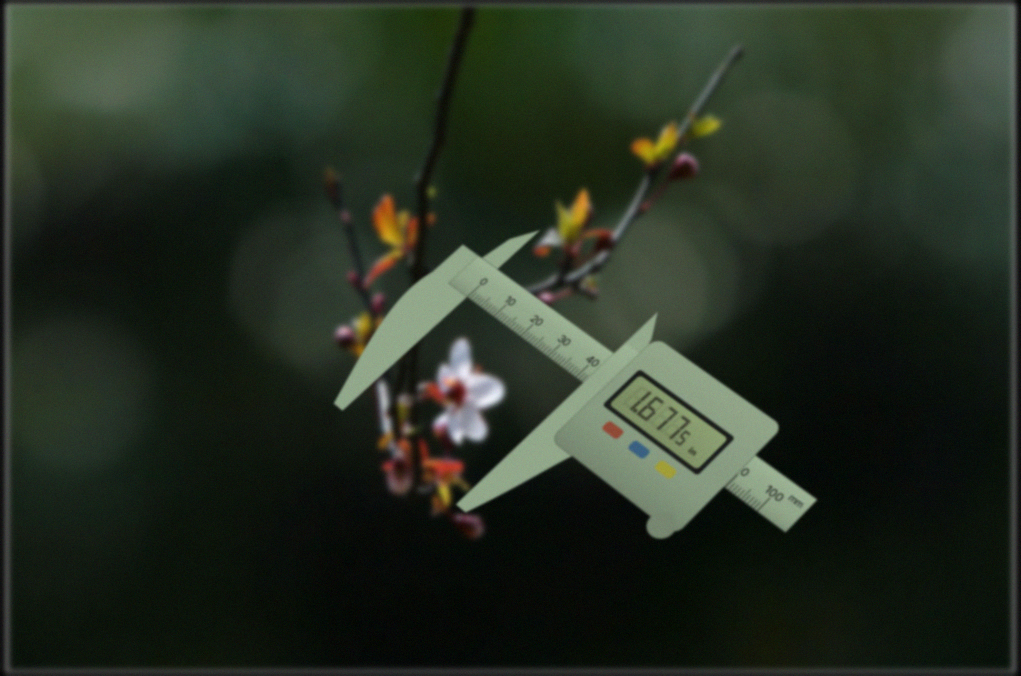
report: 1.6775 (in)
